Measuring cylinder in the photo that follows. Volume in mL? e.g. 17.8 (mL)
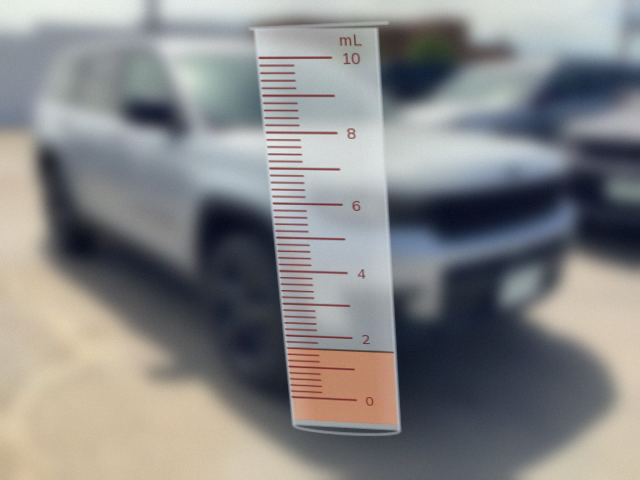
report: 1.6 (mL)
